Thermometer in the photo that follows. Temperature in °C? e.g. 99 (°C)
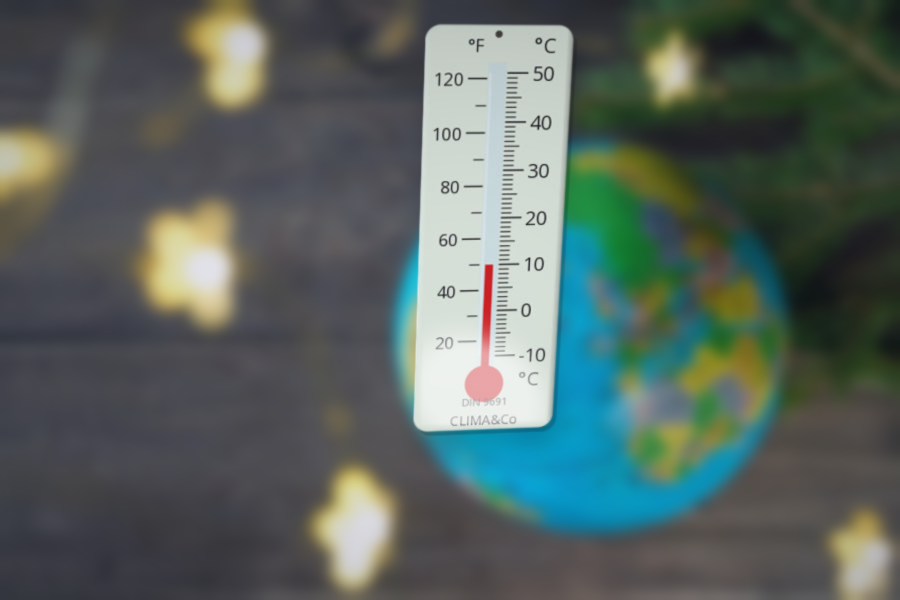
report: 10 (°C)
